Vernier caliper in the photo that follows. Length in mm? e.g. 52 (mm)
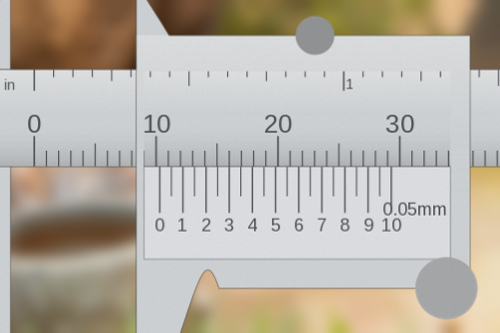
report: 10.3 (mm)
